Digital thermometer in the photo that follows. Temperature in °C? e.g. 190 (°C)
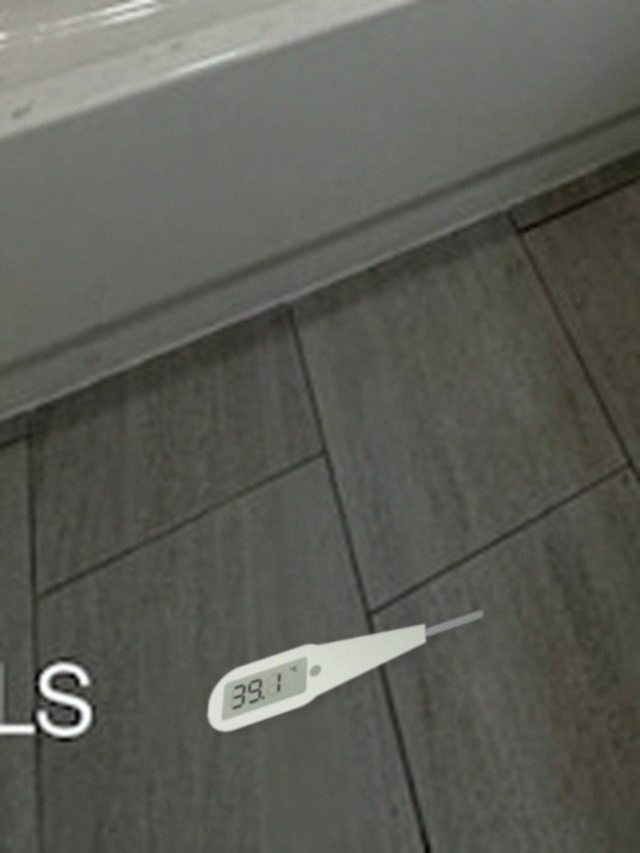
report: 39.1 (°C)
